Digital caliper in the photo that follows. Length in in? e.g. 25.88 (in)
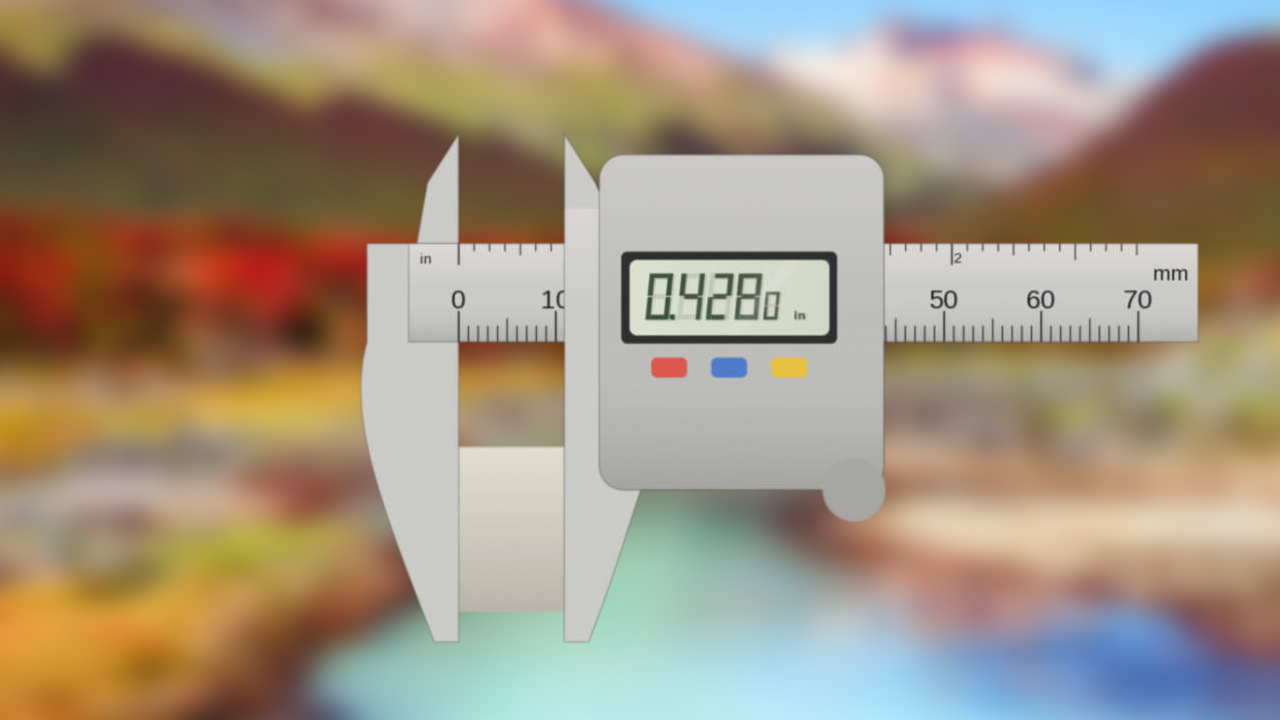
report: 0.4280 (in)
